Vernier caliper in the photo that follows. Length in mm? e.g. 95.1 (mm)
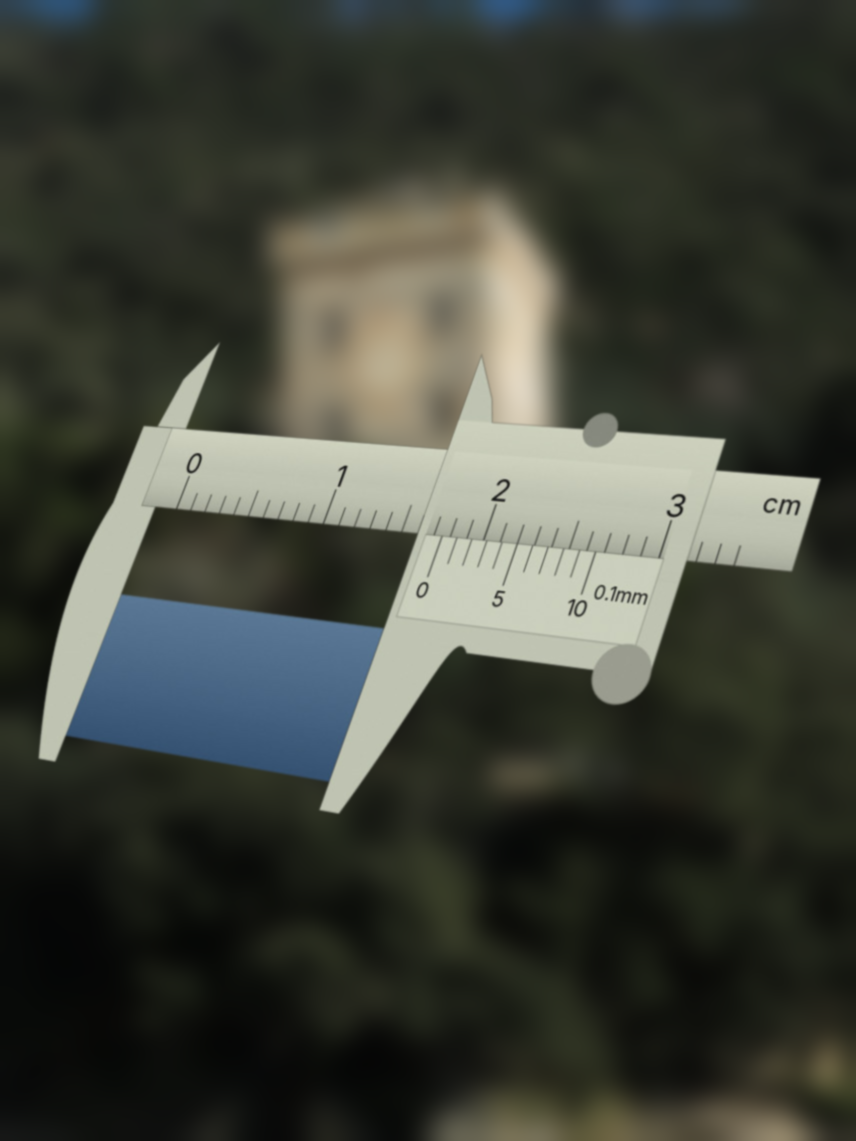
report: 17.5 (mm)
